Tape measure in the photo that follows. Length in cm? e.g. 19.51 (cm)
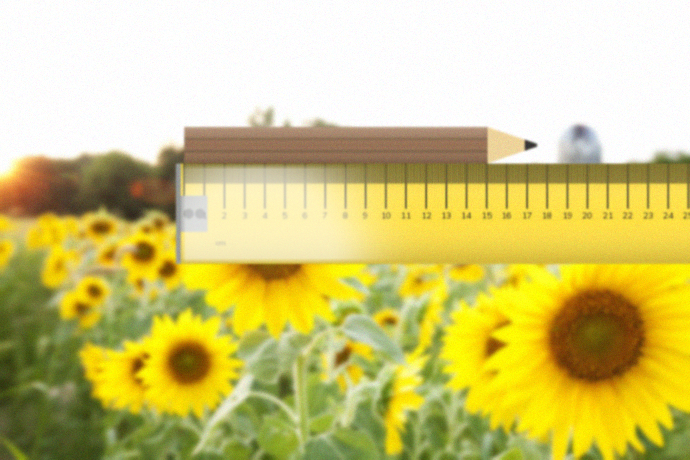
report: 17.5 (cm)
